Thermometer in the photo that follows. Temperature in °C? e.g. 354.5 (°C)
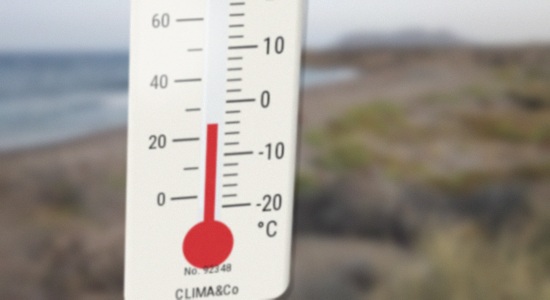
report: -4 (°C)
